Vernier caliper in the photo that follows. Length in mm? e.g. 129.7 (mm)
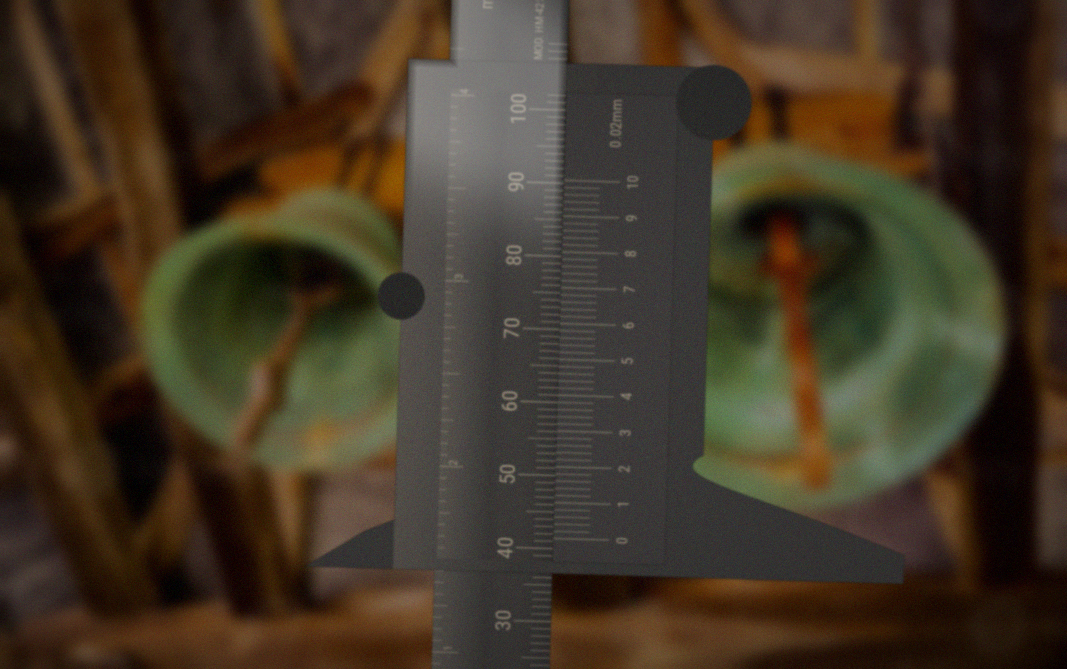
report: 41.4 (mm)
